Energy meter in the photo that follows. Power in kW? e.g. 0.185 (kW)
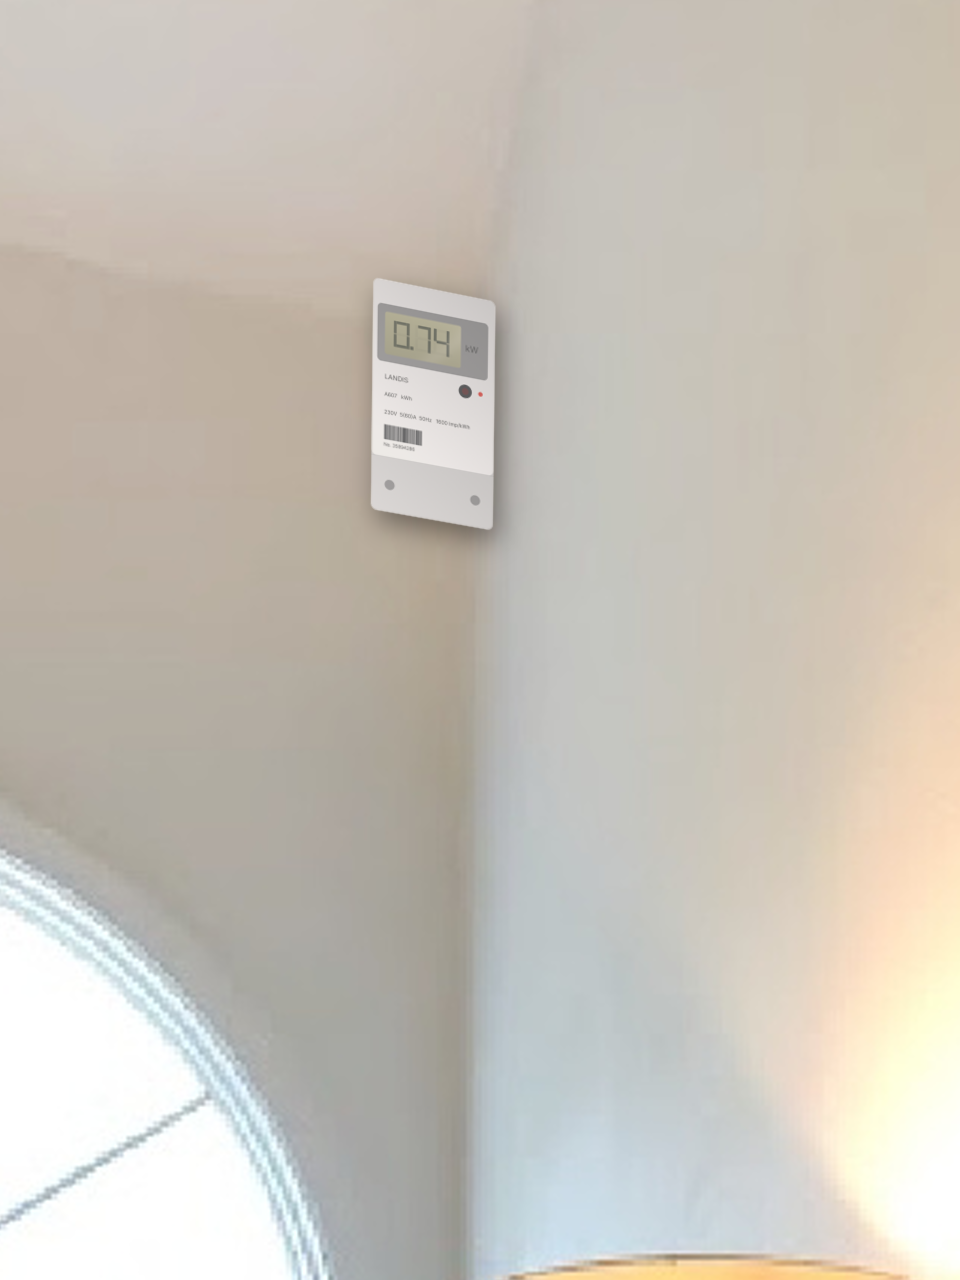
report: 0.74 (kW)
